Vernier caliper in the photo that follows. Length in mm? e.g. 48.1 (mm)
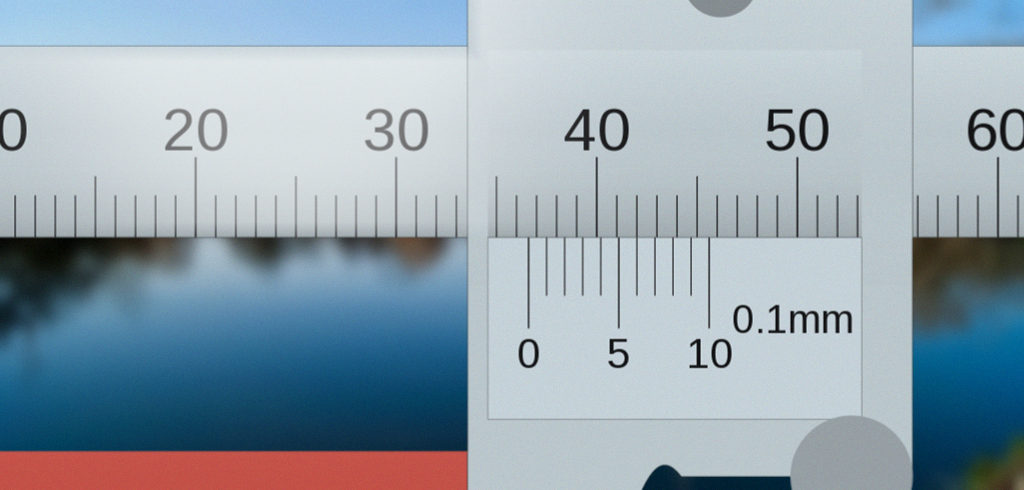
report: 36.6 (mm)
